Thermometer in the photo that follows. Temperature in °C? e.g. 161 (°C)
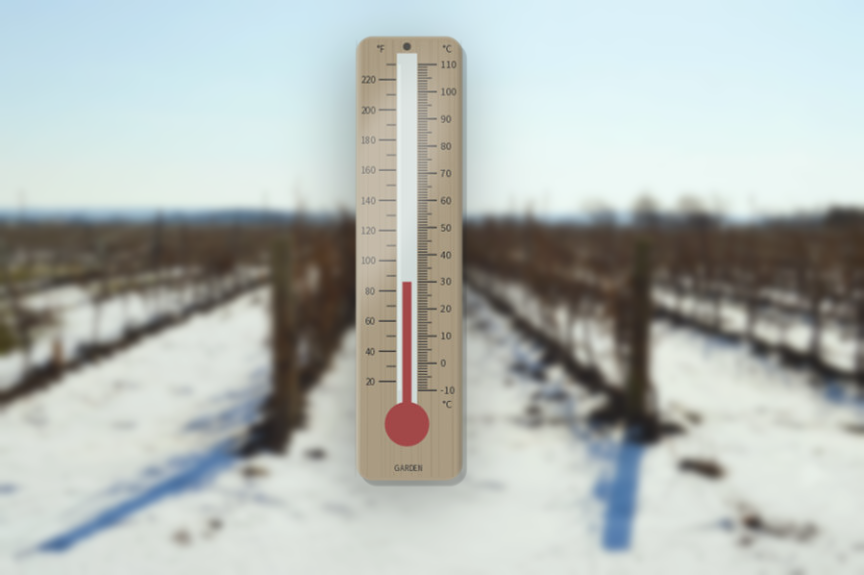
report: 30 (°C)
